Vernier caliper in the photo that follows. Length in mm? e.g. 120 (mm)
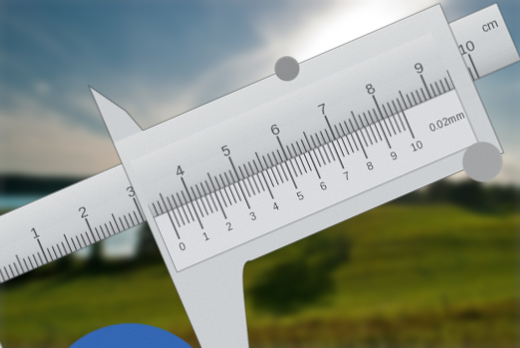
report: 35.0 (mm)
